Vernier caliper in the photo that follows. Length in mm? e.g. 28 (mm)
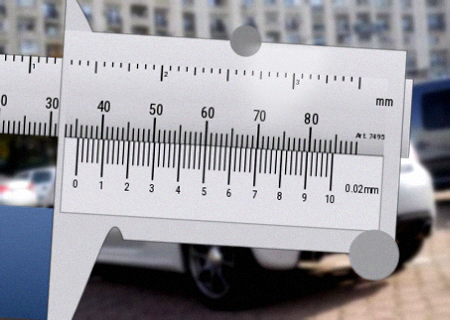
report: 35.5 (mm)
